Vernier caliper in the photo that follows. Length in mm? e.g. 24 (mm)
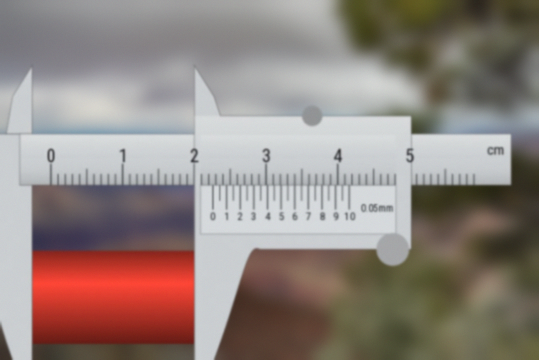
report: 22.6 (mm)
